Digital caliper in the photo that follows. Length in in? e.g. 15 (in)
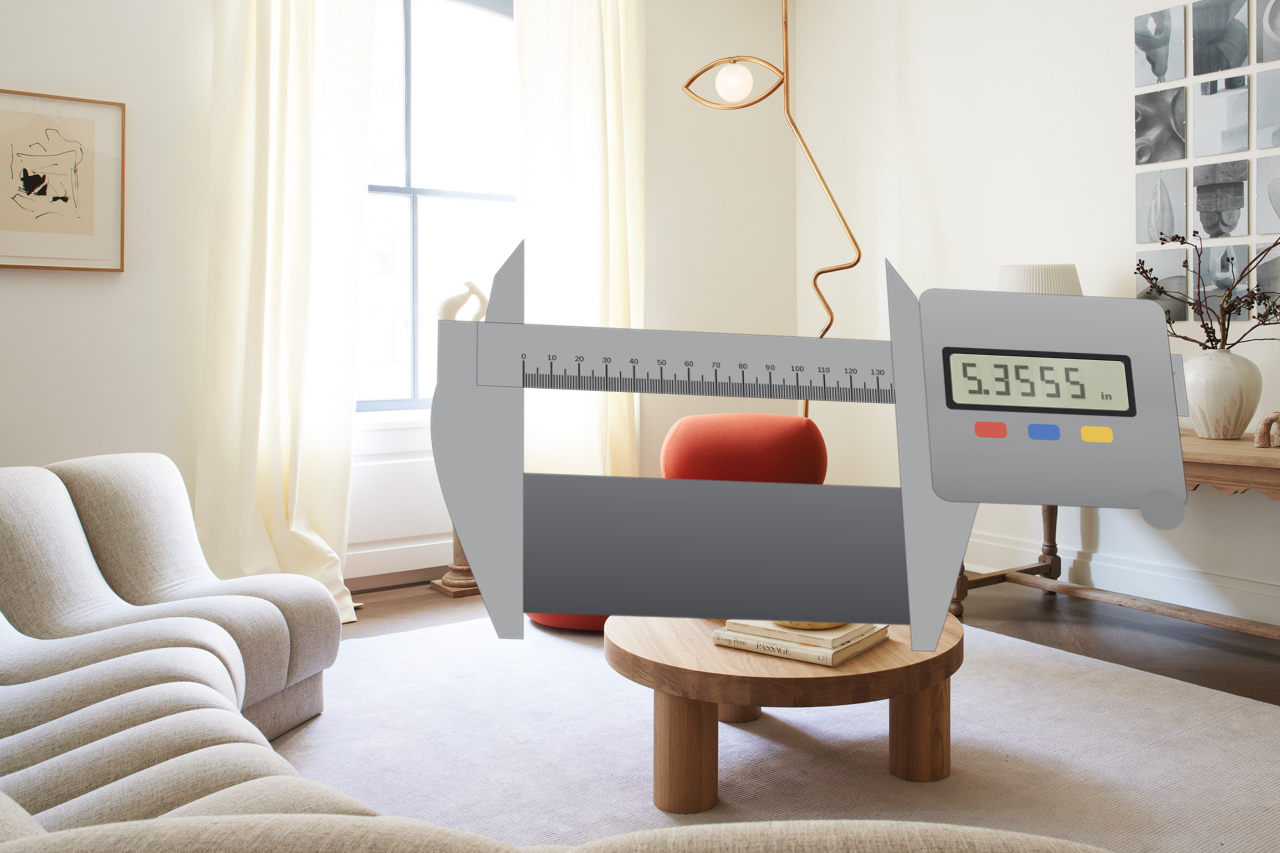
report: 5.3555 (in)
